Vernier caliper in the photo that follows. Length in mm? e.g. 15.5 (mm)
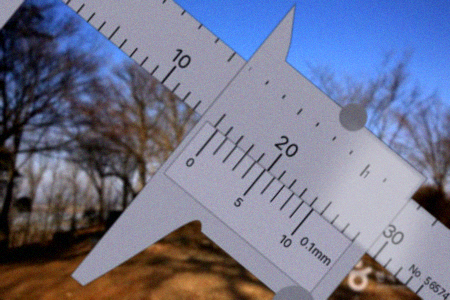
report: 15.3 (mm)
